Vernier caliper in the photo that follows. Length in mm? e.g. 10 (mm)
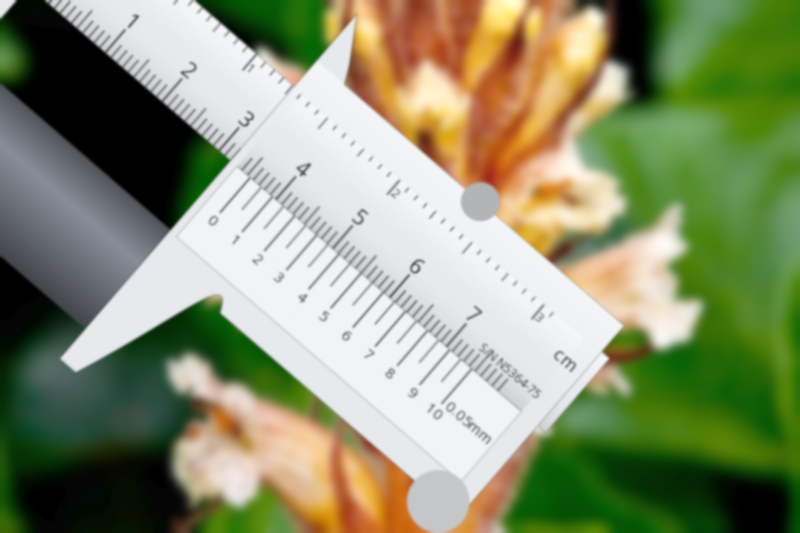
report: 35.5 (mm)
